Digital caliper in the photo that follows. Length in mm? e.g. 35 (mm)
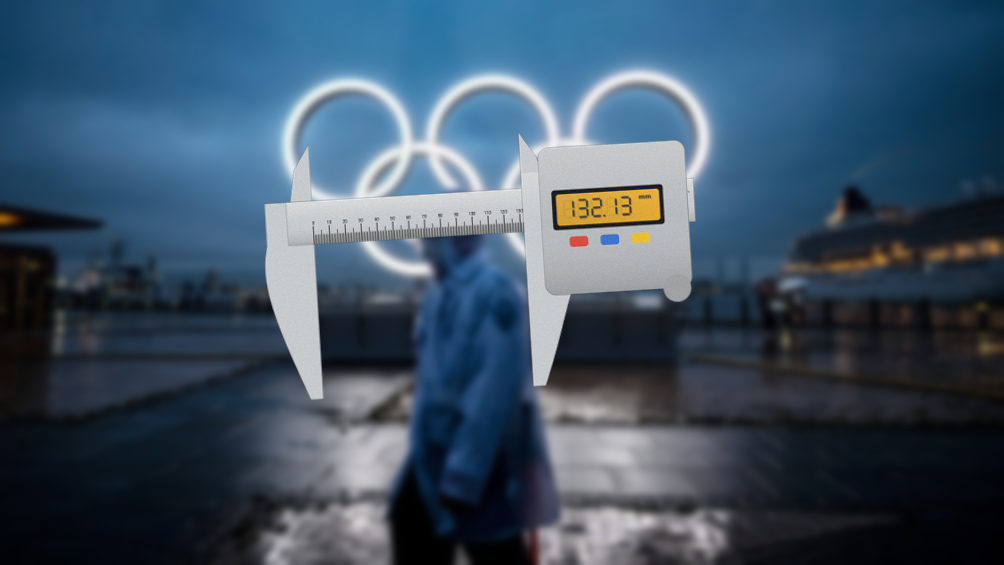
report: 132.13 (mm)
